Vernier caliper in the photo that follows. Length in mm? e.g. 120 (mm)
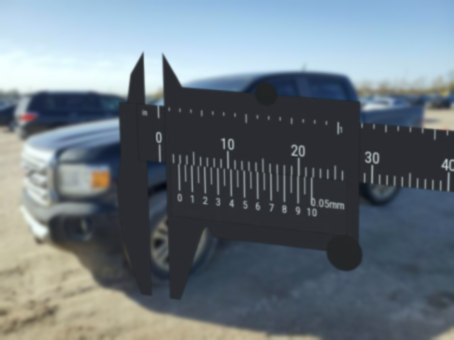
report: 2.8 (mm)
